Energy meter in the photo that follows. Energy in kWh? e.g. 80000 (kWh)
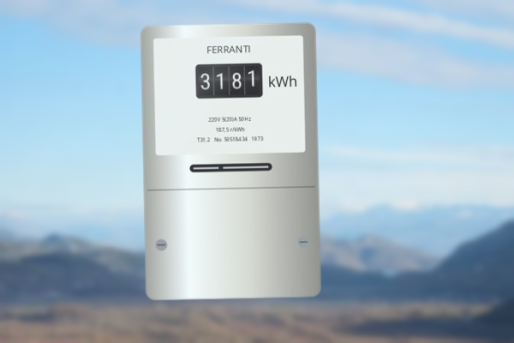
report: 3181 (kWh)
